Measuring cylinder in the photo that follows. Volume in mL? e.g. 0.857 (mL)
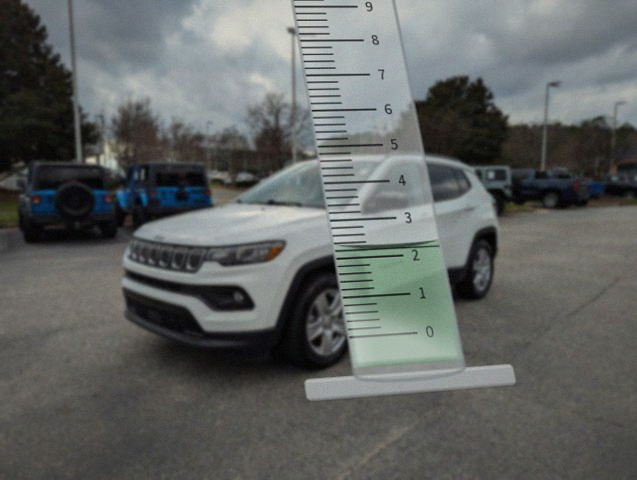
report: 2.2 (mL)
